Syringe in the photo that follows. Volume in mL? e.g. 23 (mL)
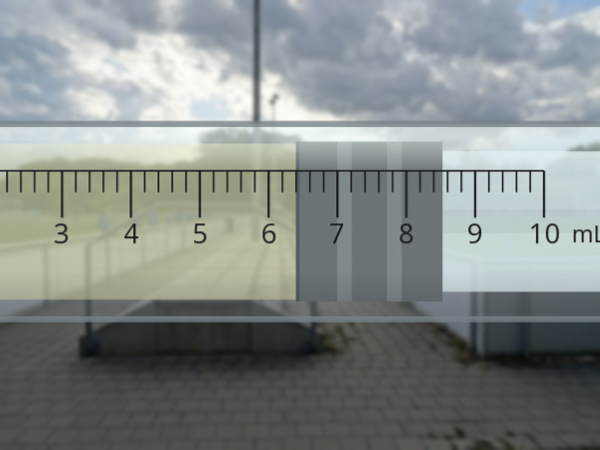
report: 6.4 (mL)
